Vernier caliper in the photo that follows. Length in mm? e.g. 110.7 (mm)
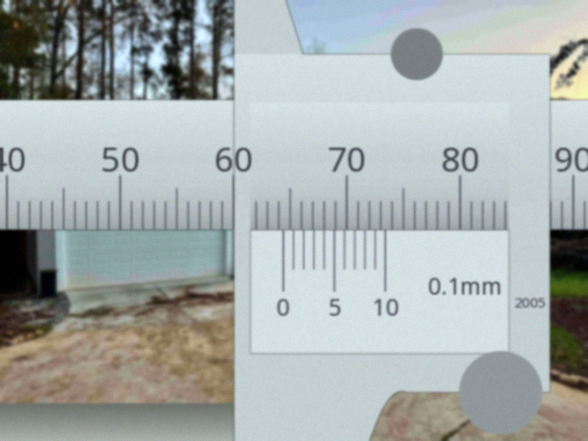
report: 64.4 (mm)
